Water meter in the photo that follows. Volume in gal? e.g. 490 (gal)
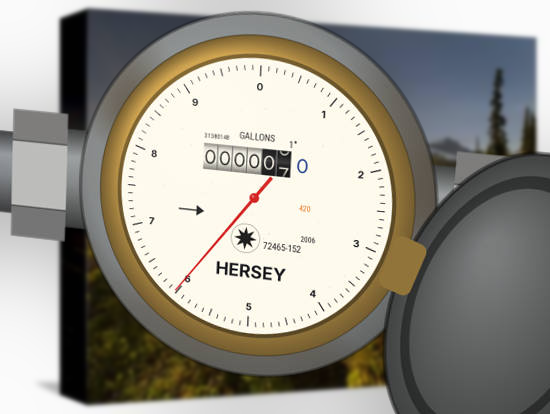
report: 66.0 (gal)
